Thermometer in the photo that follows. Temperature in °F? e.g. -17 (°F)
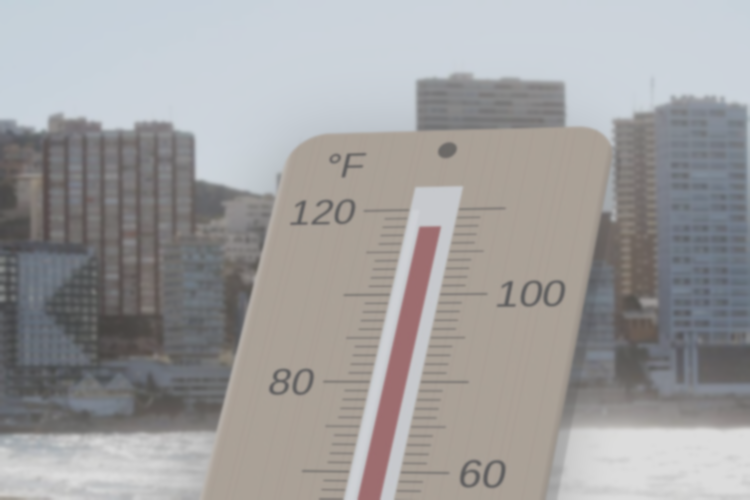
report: 116 (°F)
